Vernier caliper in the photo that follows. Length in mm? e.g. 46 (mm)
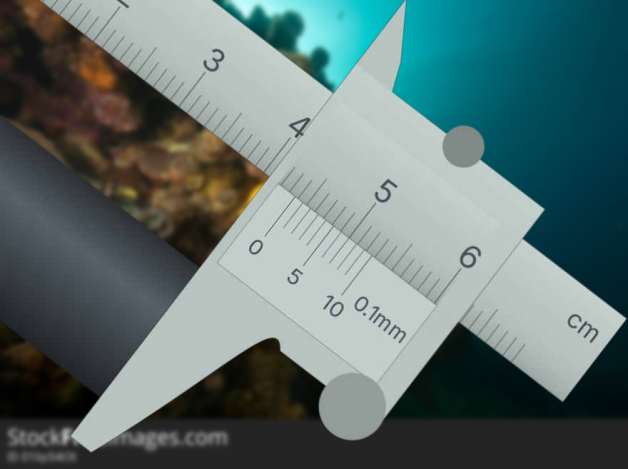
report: 43.7 (mm)
